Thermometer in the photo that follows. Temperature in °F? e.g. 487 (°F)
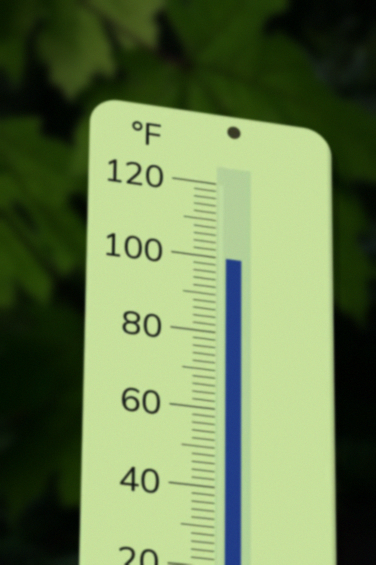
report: 100 (°F)
